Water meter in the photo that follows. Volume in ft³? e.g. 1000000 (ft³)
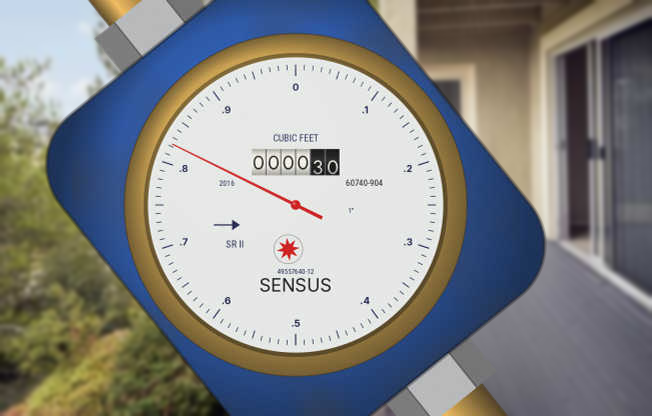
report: 29.82 (ft³)
